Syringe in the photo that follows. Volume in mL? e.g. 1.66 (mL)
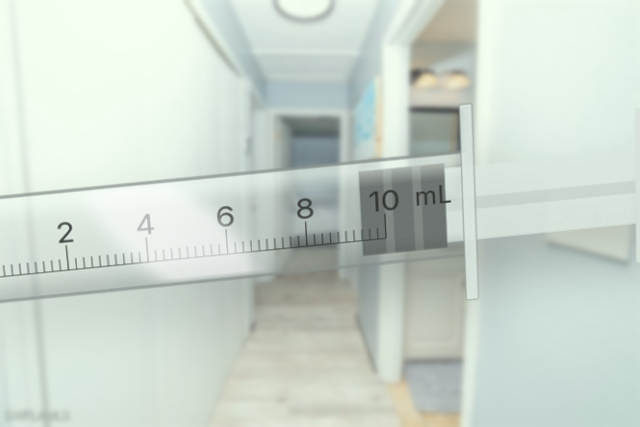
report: 9.4 (mL)
